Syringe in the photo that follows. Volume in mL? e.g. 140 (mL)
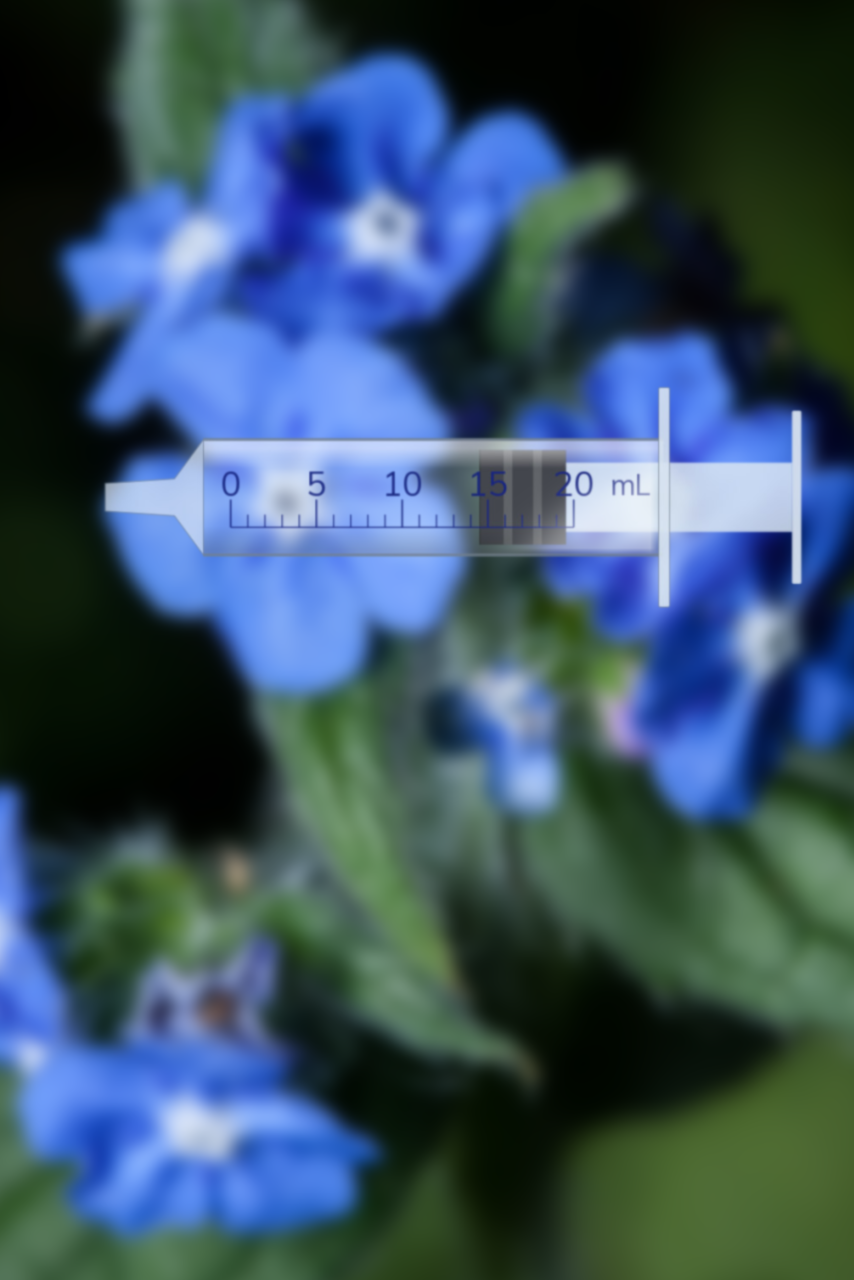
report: 14.5 (mL)
